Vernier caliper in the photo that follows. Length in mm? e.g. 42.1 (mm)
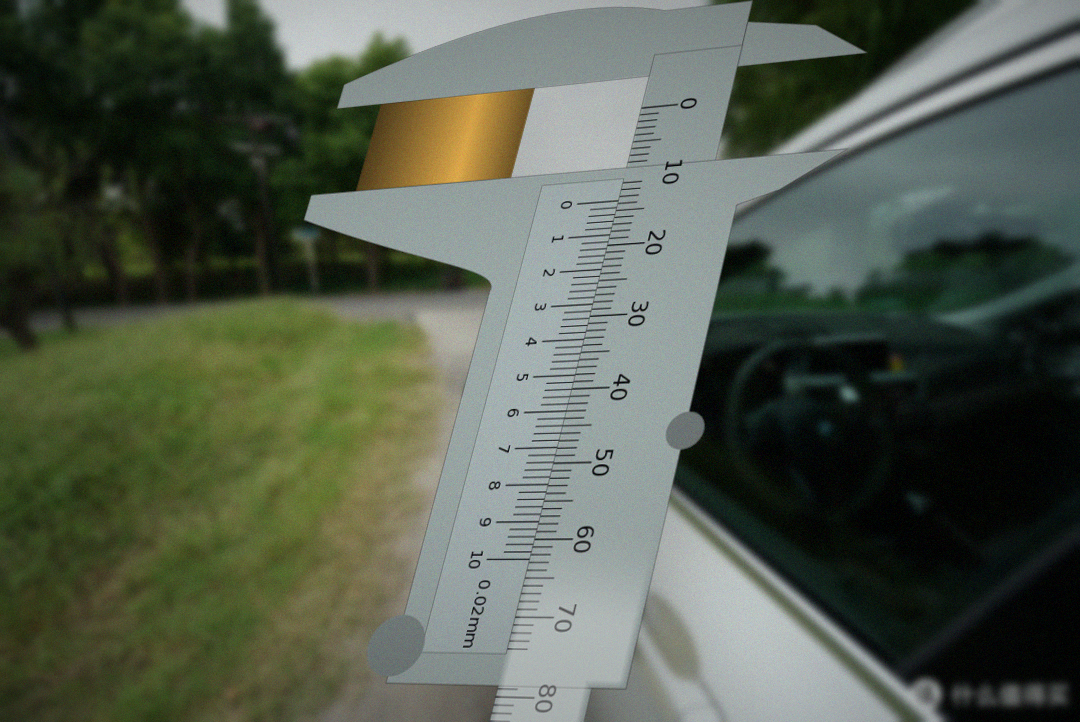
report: 13.6 (mm)
